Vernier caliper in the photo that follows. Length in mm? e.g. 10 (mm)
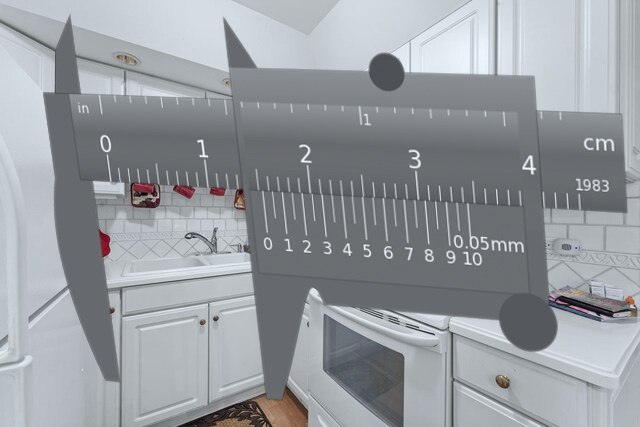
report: 15.4 (mm)
